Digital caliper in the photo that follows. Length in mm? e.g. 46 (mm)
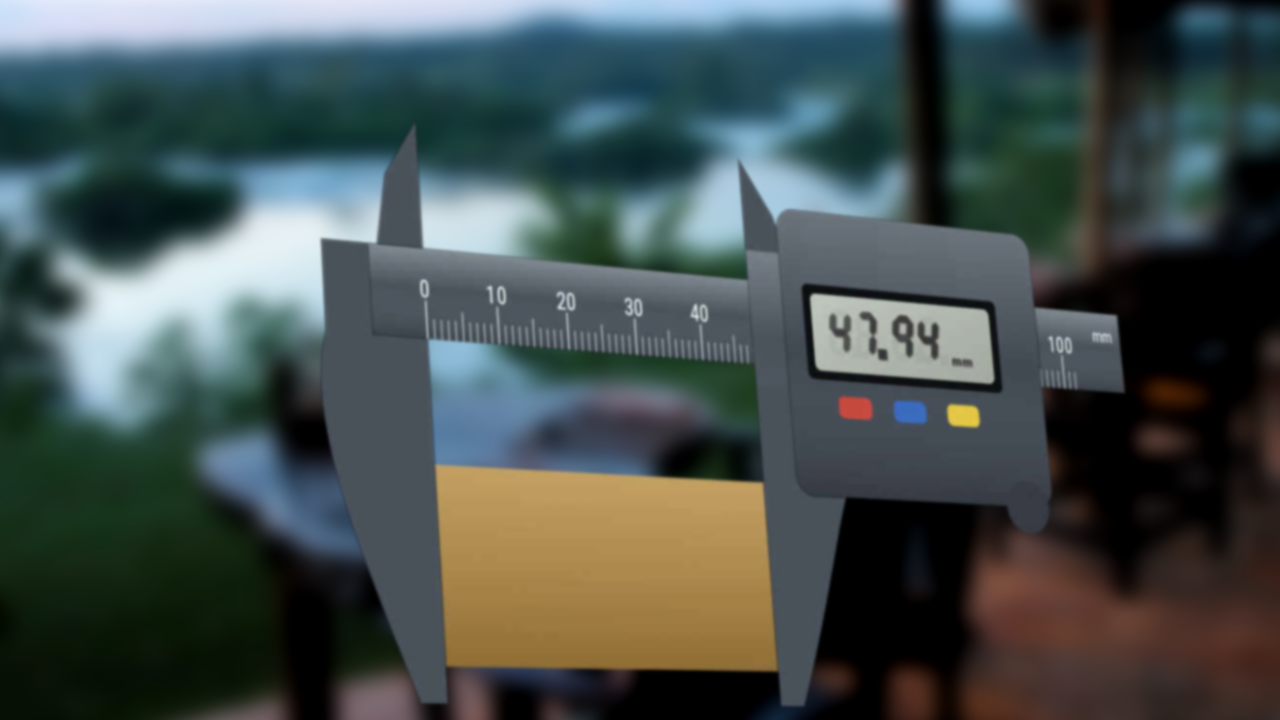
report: 47.94 (mm)
